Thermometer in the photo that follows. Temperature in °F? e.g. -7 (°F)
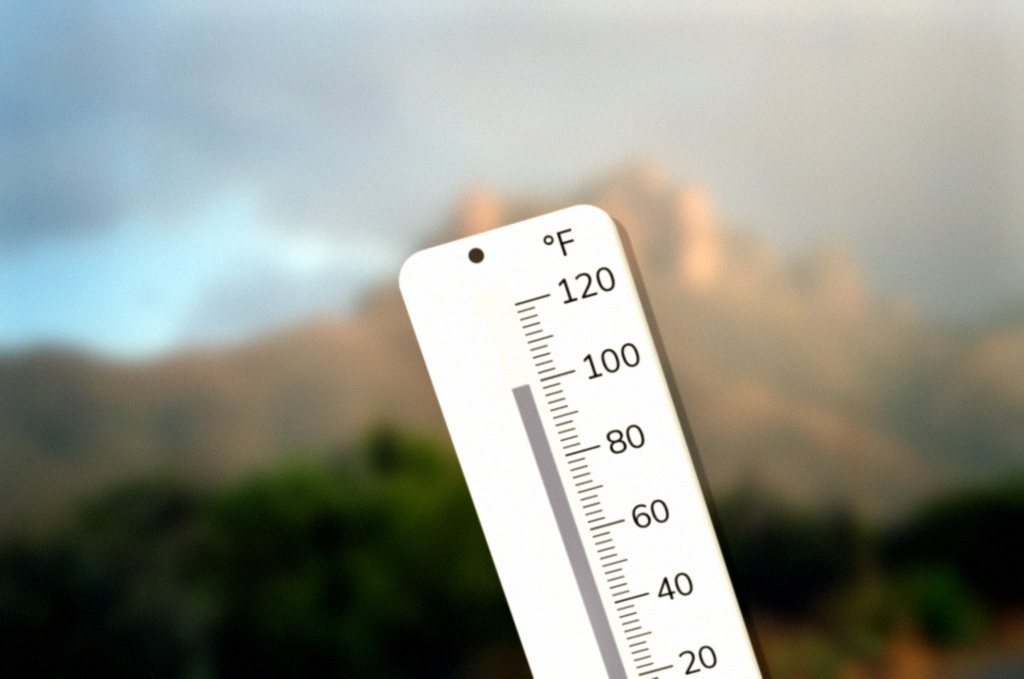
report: 100 (°F)
